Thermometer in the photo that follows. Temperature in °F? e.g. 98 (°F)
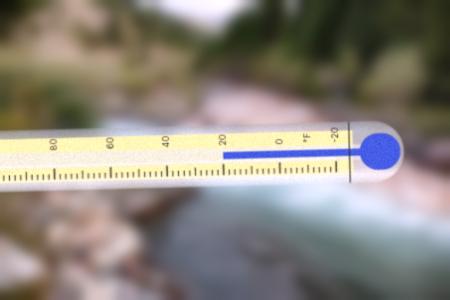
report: 20 (°F)
